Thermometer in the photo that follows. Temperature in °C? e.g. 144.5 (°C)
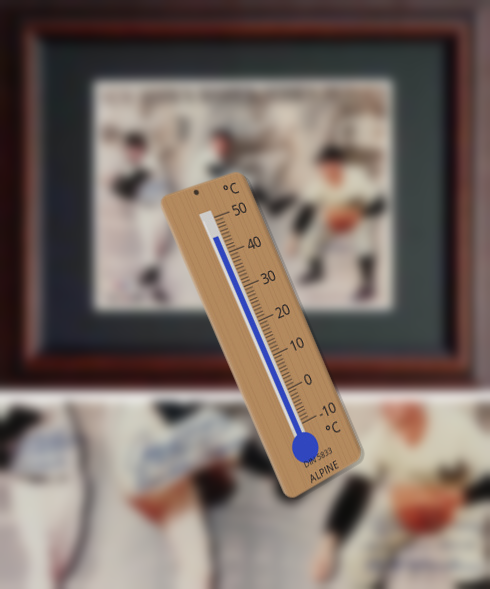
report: 45 (°C)
